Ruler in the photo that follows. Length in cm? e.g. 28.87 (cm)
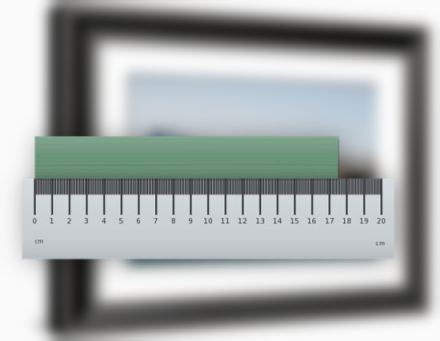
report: 17.5 (cm)
